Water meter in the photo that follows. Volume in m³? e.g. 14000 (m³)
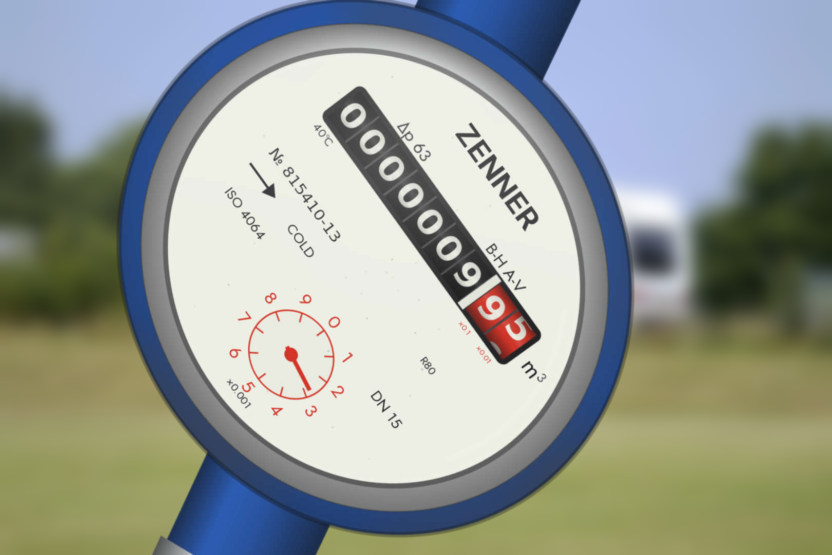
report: 9.952 (m³)
